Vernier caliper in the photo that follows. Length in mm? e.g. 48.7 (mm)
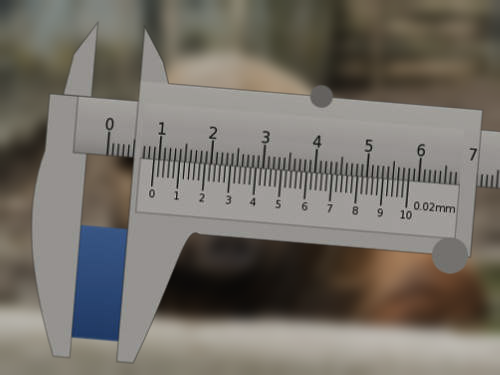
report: 9.0 (mm)
